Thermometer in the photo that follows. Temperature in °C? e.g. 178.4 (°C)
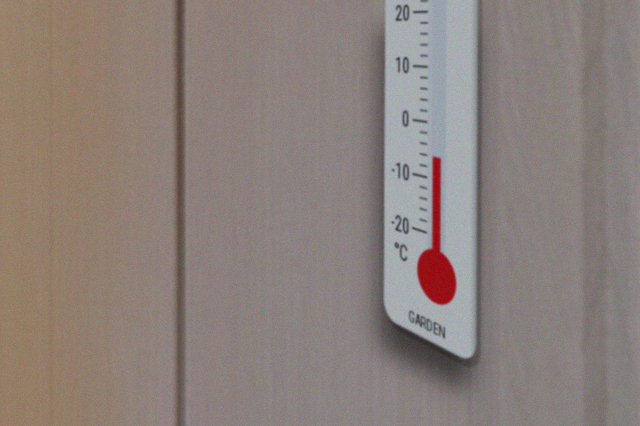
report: -6 (°C)
